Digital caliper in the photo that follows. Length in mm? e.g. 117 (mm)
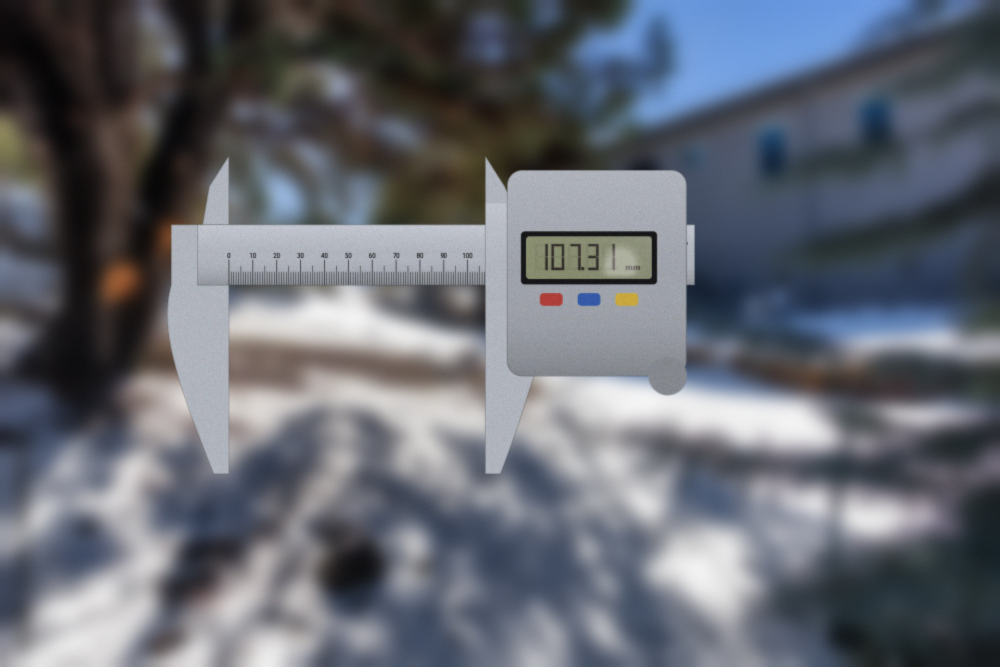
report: 107.31 (mm)
